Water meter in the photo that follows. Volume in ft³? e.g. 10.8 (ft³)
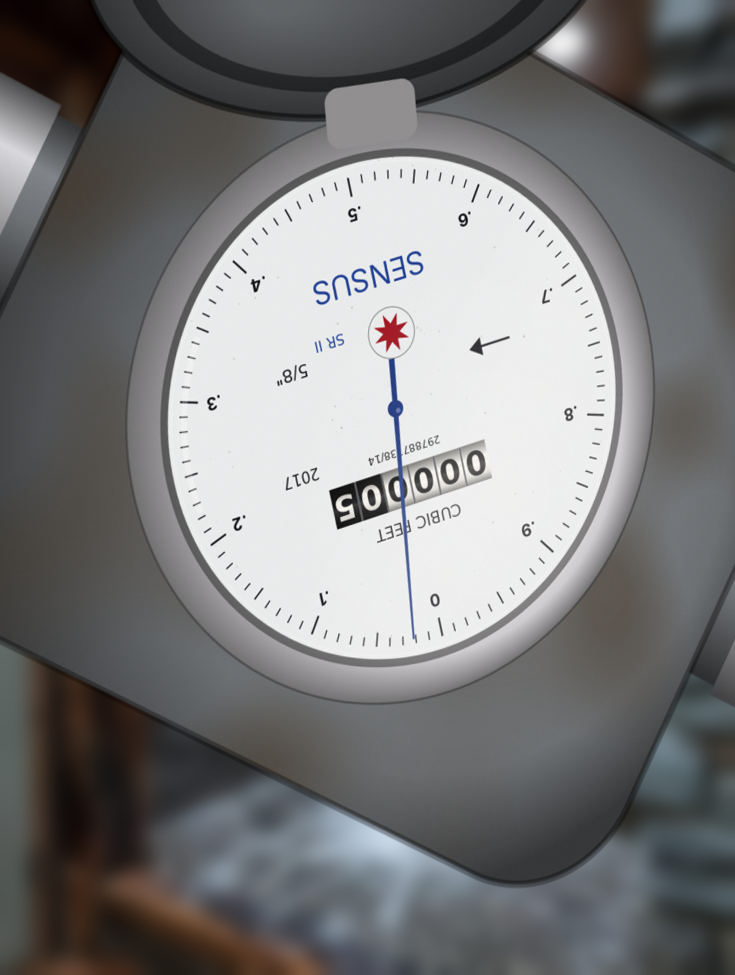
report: 5.02 (ft³)
